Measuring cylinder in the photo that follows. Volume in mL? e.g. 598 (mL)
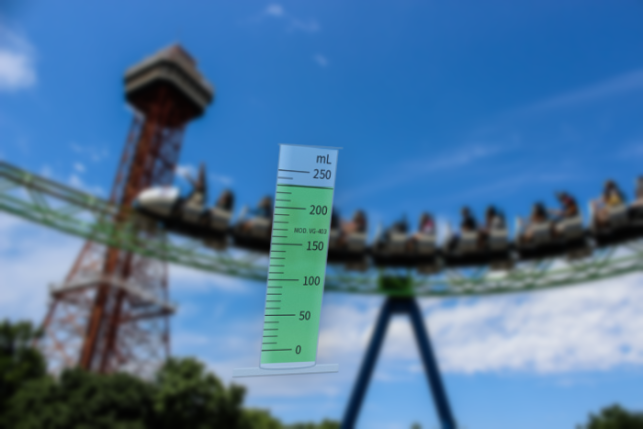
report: 230 (mL)
